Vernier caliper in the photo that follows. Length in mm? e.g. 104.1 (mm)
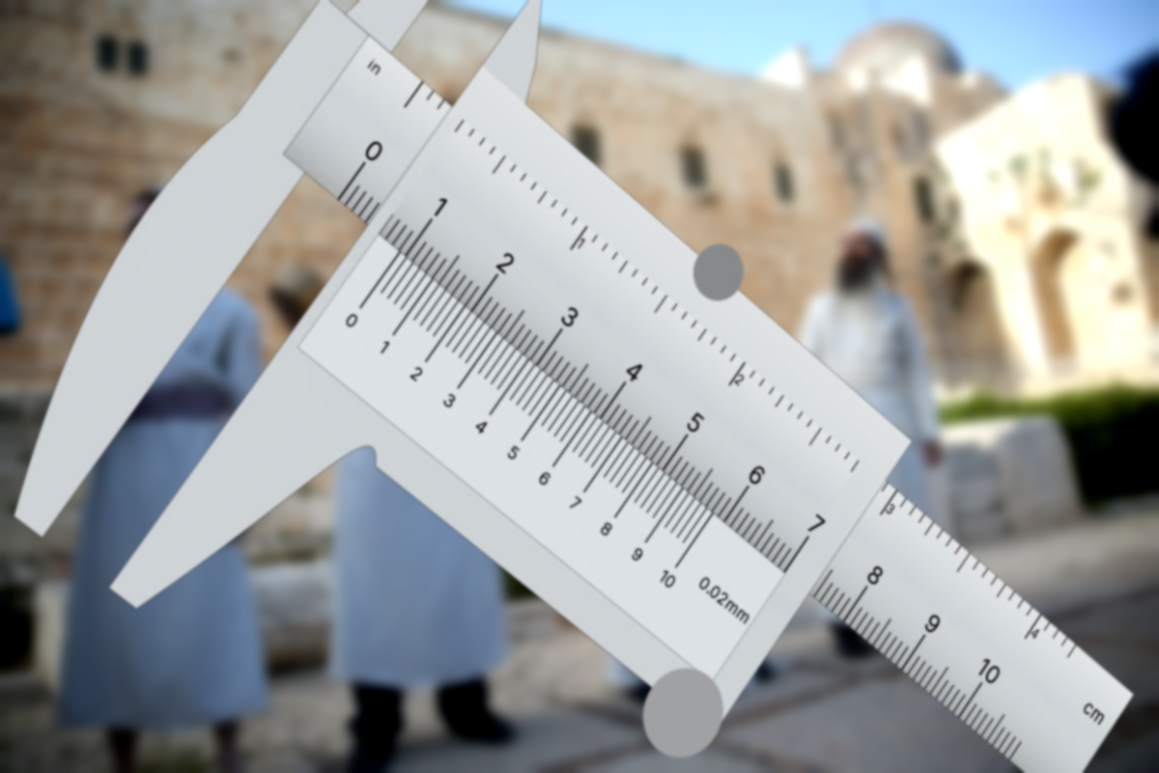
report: 9.2 (mm)
